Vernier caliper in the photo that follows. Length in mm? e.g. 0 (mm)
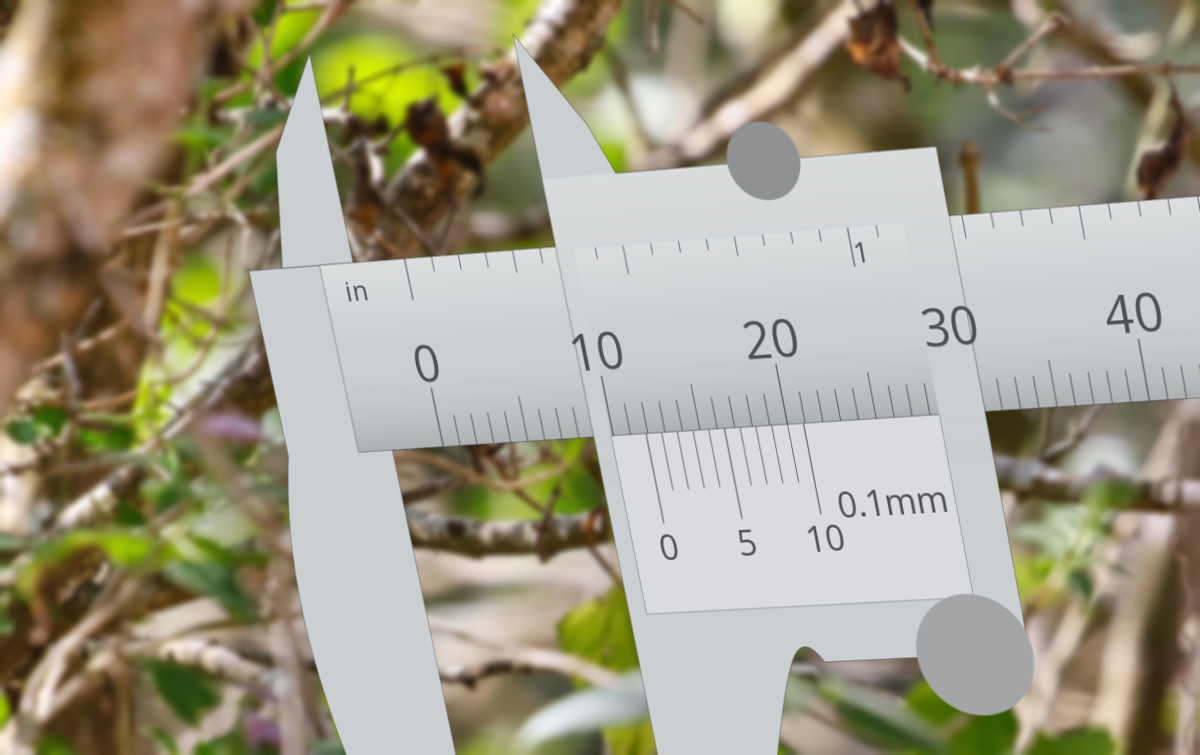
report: 11.9 (mm)
